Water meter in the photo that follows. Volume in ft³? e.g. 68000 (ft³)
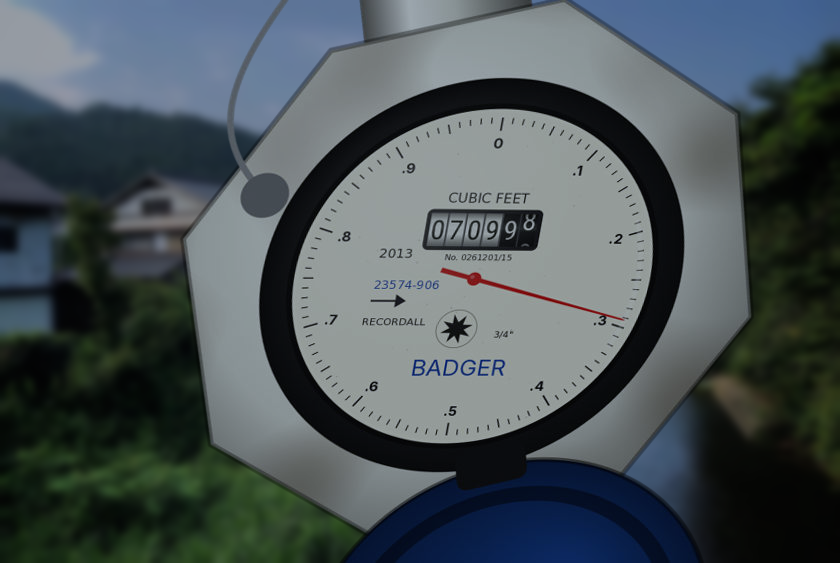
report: 70998.29 (ft³)
